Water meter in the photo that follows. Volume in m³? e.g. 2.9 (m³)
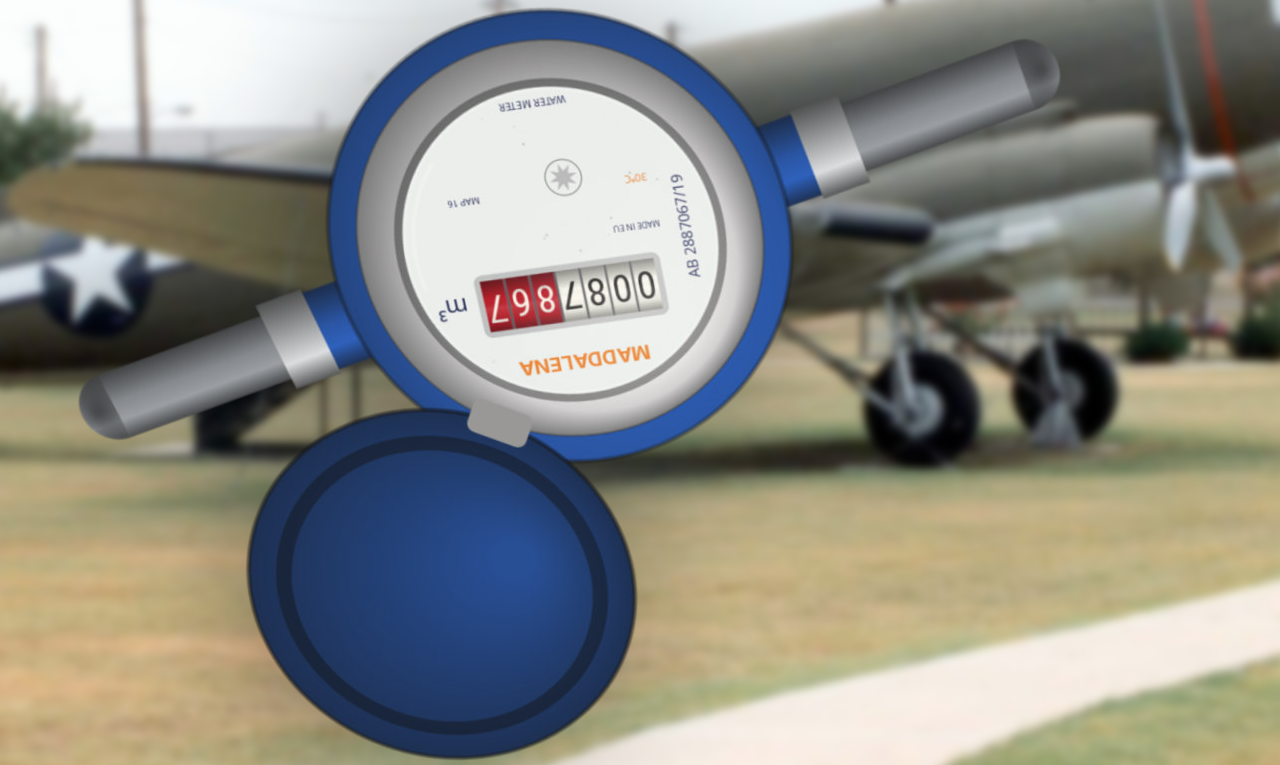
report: 87.867 (m³)
